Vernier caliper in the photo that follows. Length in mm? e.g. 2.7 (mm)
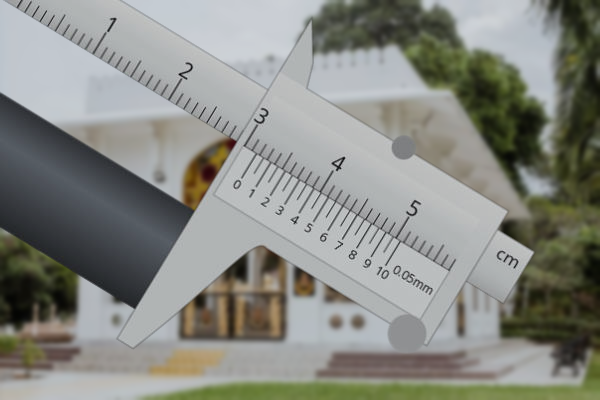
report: 31.6 (mm)
